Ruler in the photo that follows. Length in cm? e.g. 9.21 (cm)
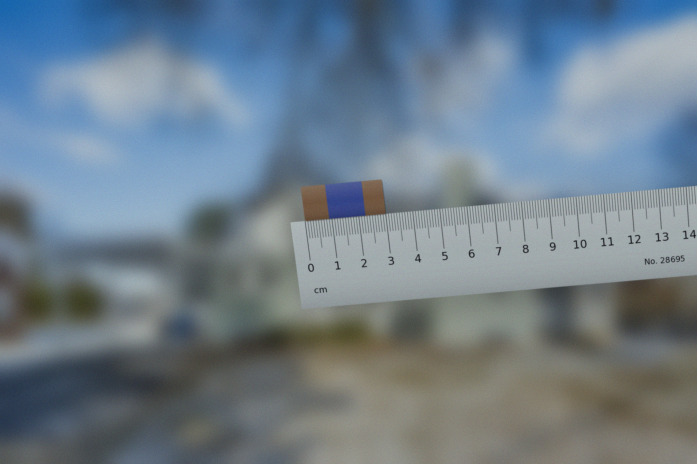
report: 3 (cm)
